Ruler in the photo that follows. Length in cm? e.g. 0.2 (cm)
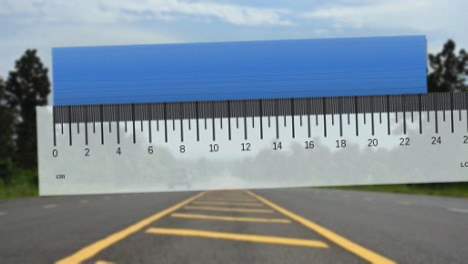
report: 23.5 (cm)
